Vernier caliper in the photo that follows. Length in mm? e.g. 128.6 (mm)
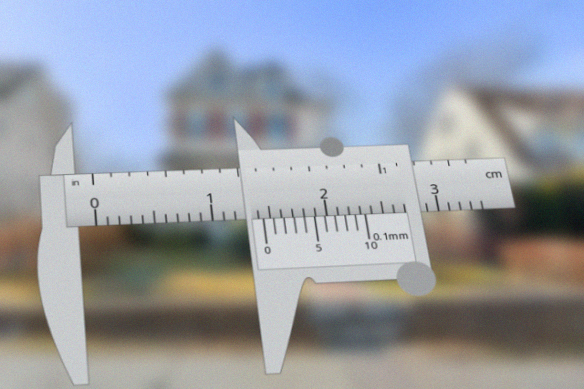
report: 14.4 (mm)
